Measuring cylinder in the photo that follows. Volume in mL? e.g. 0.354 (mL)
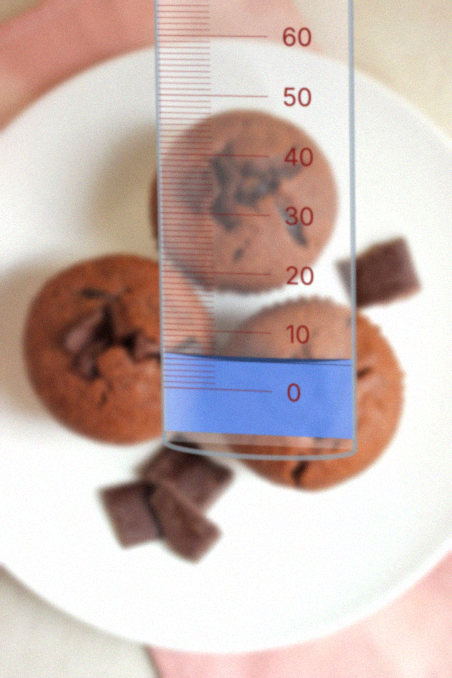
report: 5 (mL)
